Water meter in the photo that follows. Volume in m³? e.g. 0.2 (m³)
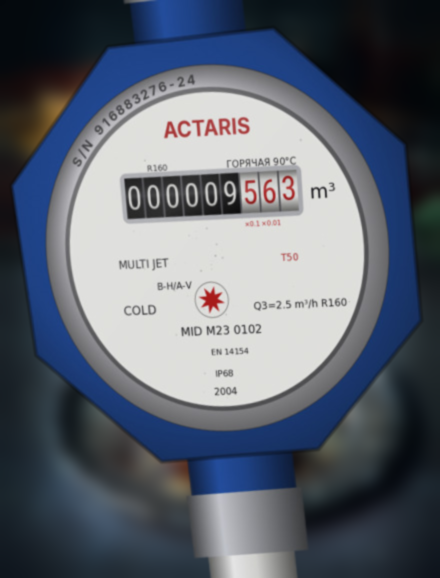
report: 9.563 (m³)
